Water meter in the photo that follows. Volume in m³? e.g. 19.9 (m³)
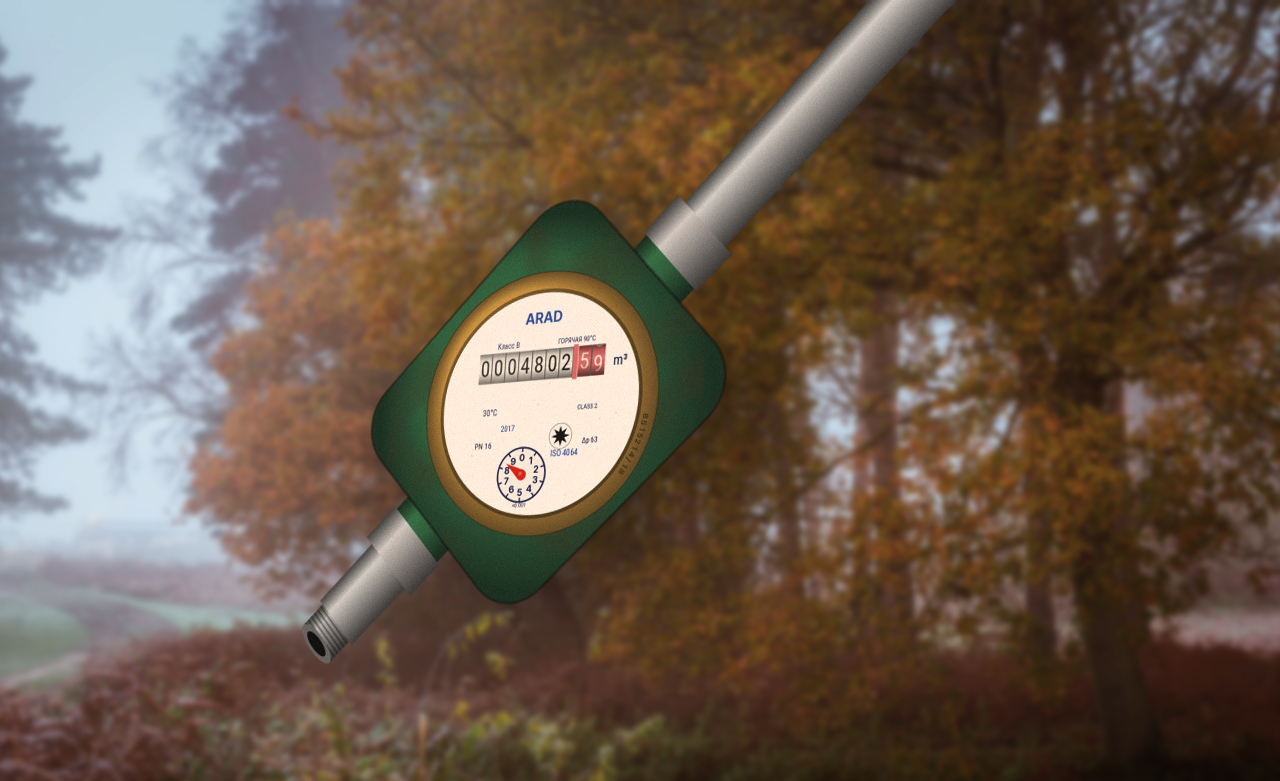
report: 4802.588 (m³)
